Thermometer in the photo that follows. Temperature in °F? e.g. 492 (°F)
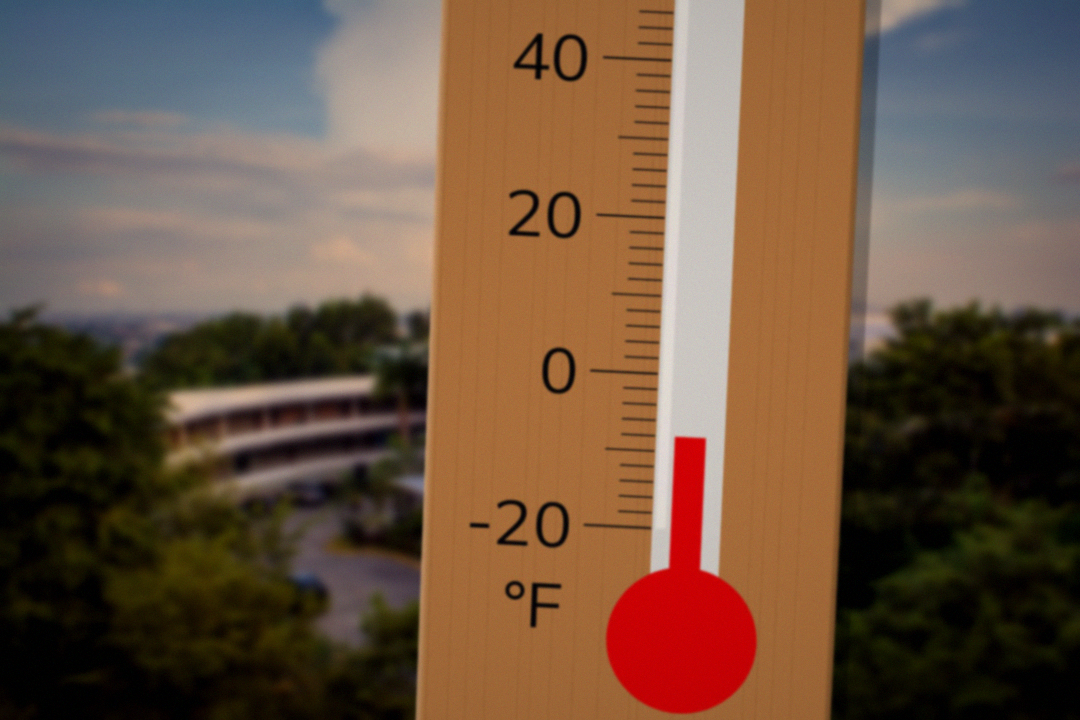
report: -8 (°F)
